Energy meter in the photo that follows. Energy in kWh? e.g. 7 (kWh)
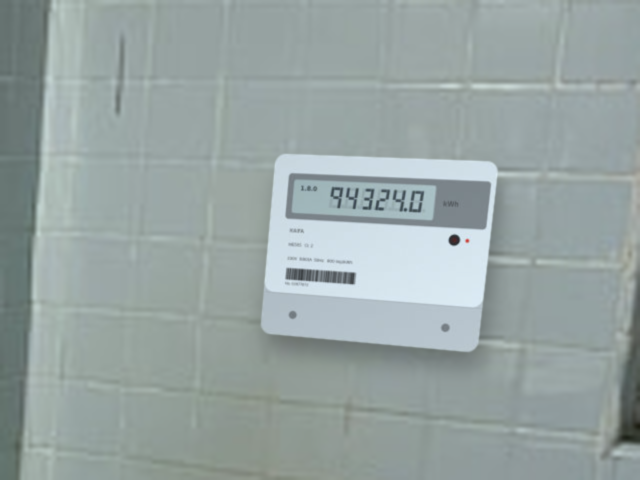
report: 94324.0 (kWh)
